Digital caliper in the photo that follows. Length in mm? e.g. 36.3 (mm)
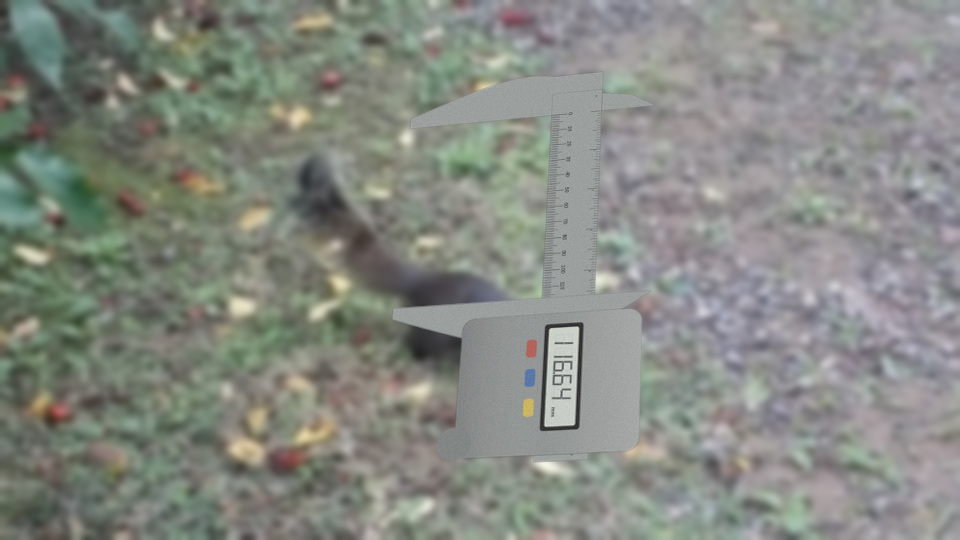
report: 116.64 (mm)
